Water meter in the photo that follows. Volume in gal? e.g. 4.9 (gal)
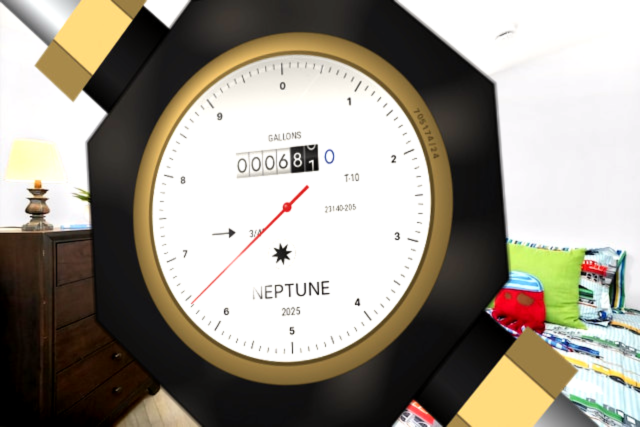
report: 6806.4 (gal)
